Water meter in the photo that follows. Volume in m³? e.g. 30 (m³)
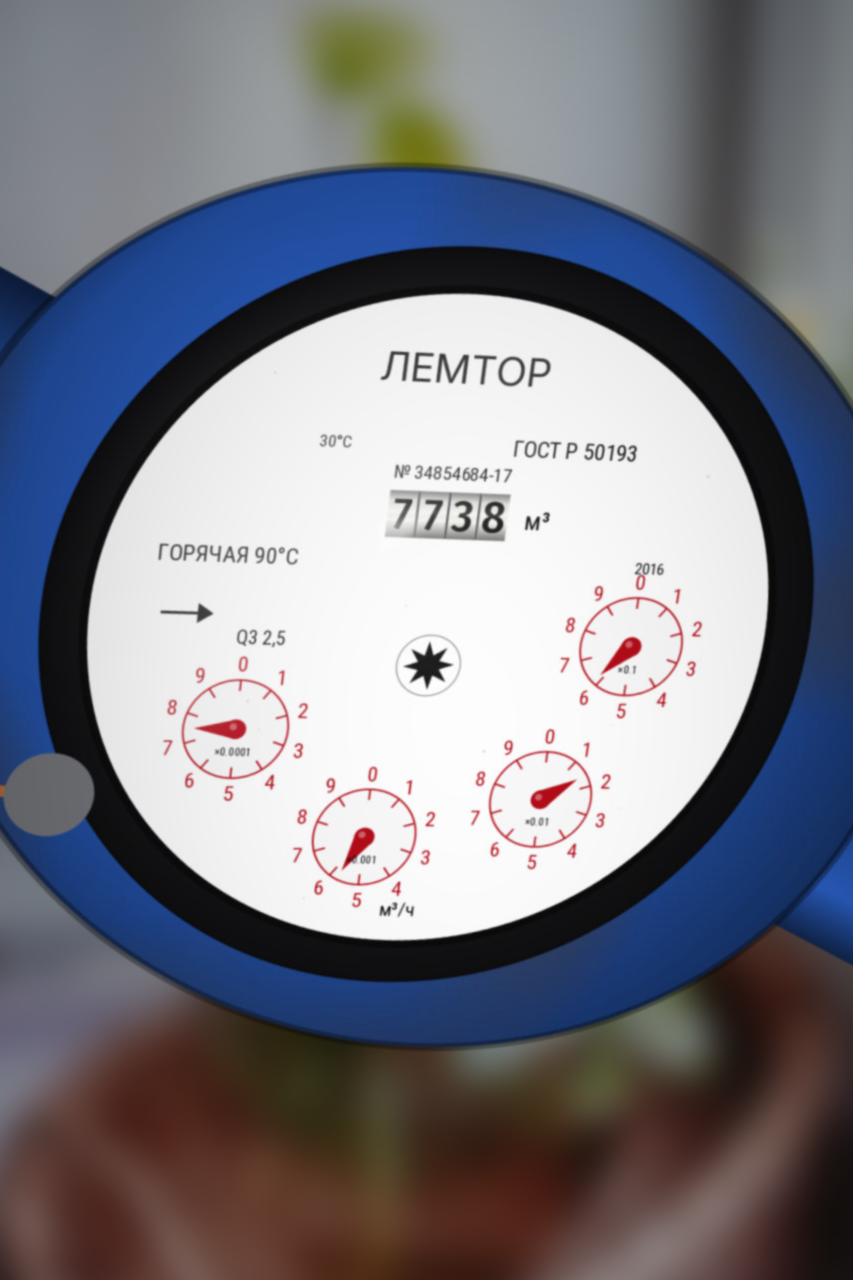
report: 7738.6157 (m³)
